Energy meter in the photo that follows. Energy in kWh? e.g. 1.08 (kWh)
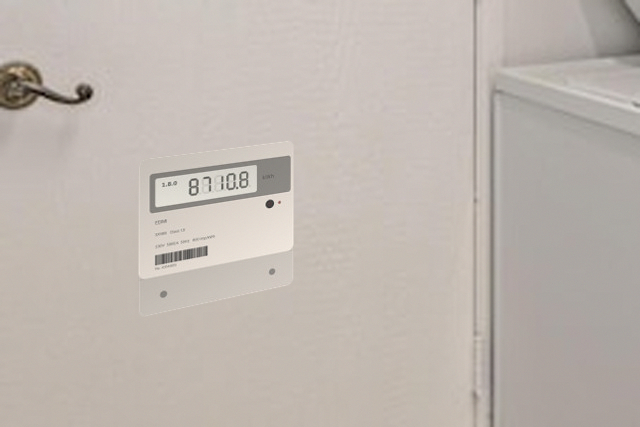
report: 8710.8 (kWh)
